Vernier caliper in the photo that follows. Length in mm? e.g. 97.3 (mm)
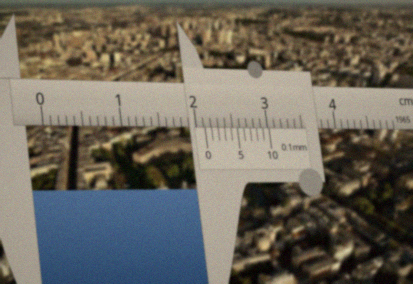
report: 21.2 (mm)
